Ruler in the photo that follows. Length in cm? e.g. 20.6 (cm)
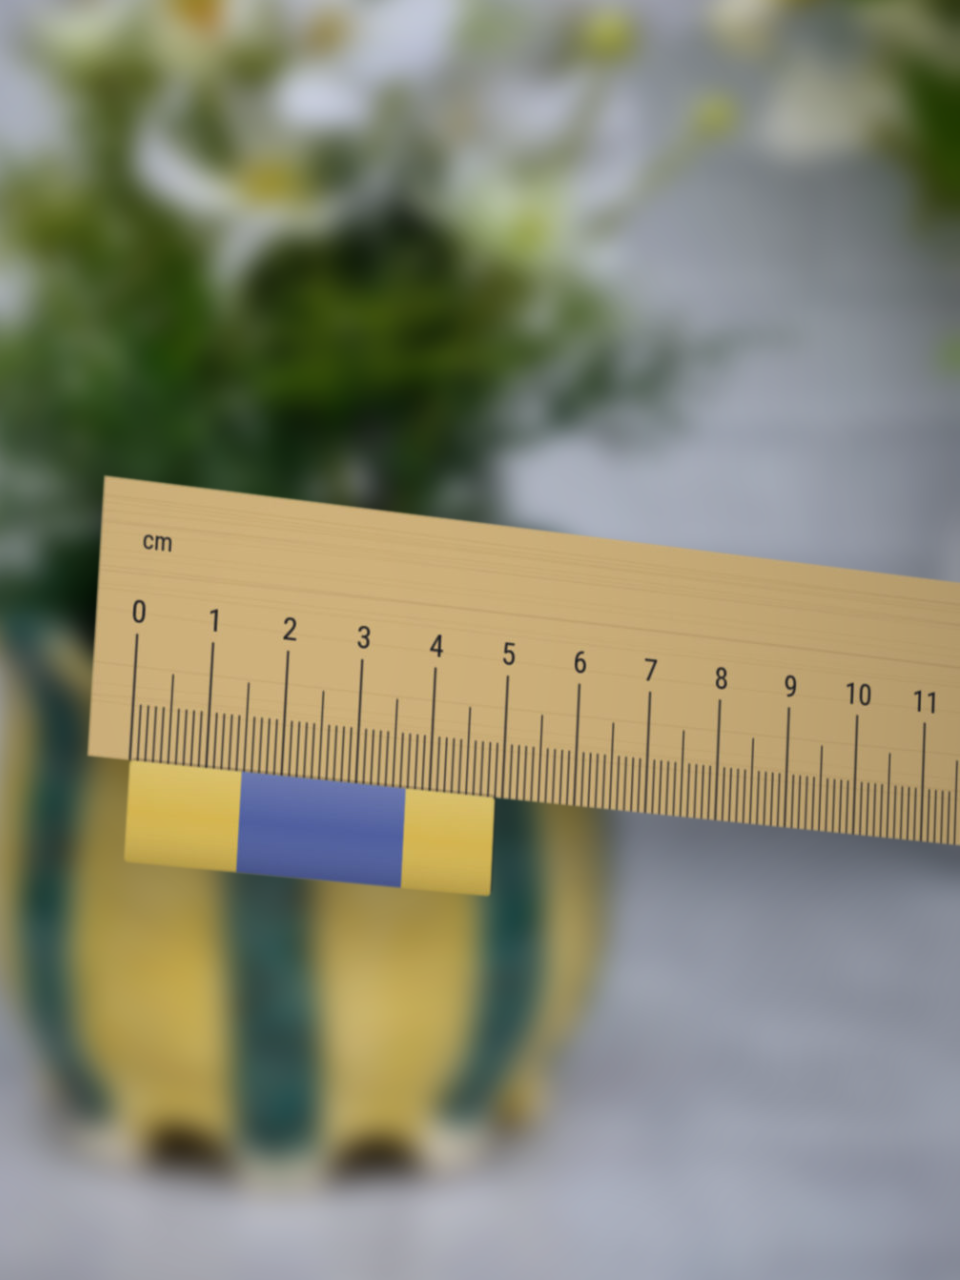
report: 4.9 (cm)
